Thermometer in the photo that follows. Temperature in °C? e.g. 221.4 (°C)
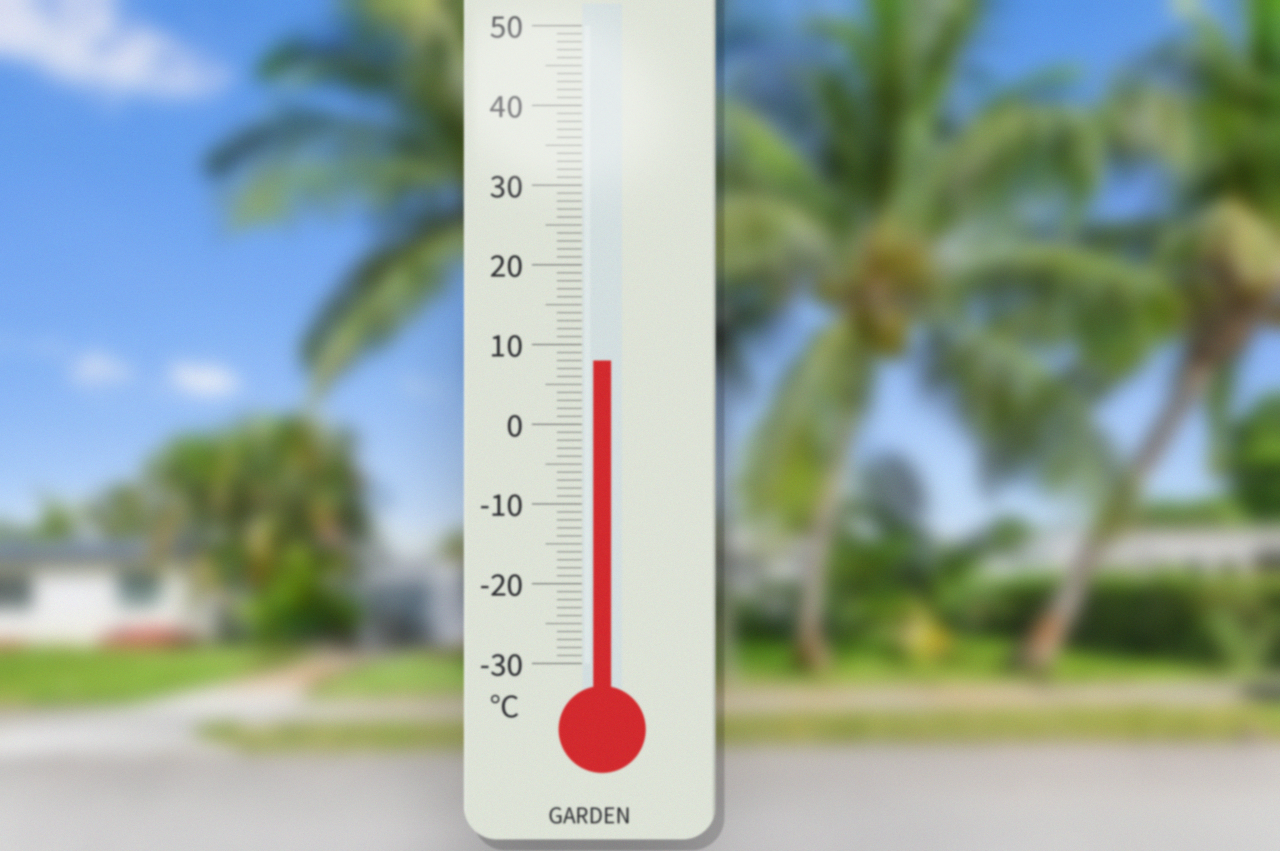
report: 8 (°C)
